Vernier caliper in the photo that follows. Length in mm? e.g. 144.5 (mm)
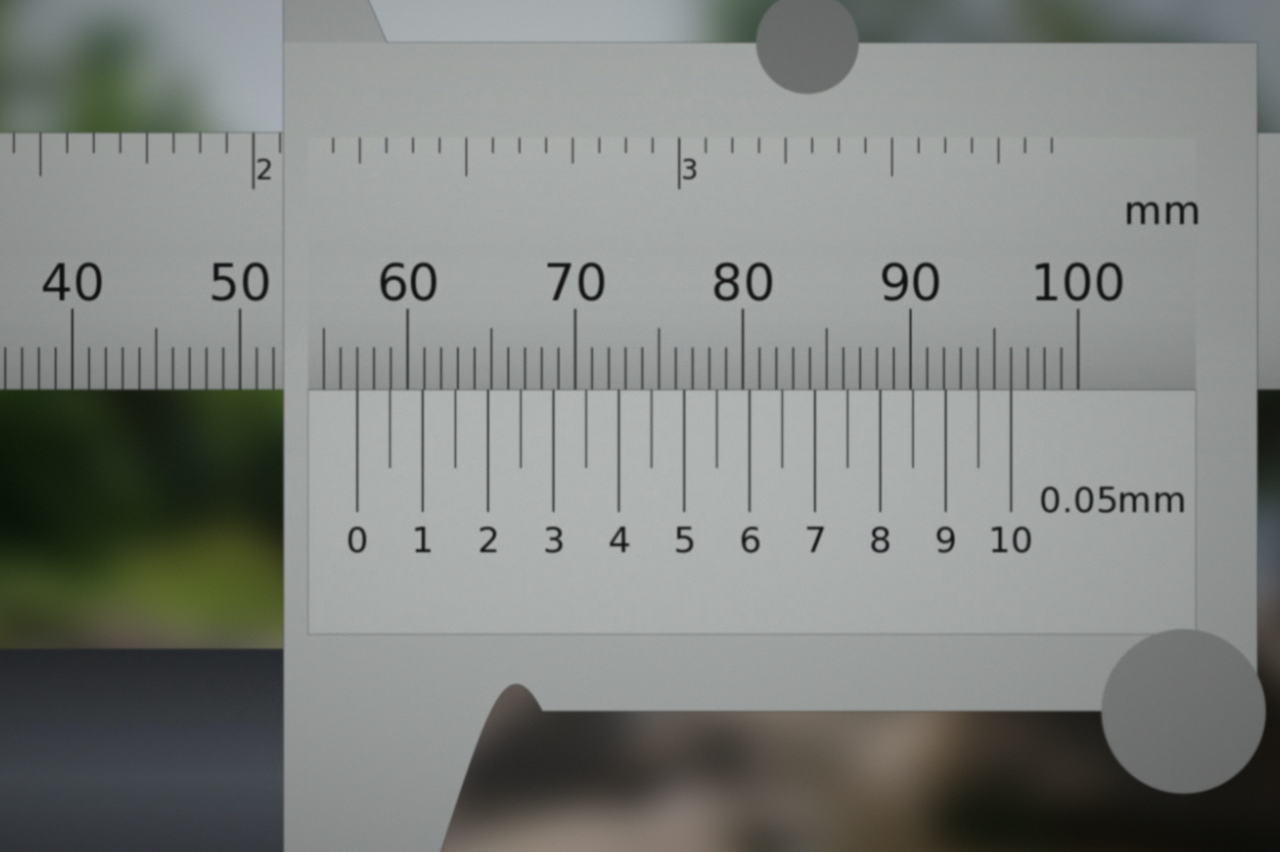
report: 57.0 (mm)
